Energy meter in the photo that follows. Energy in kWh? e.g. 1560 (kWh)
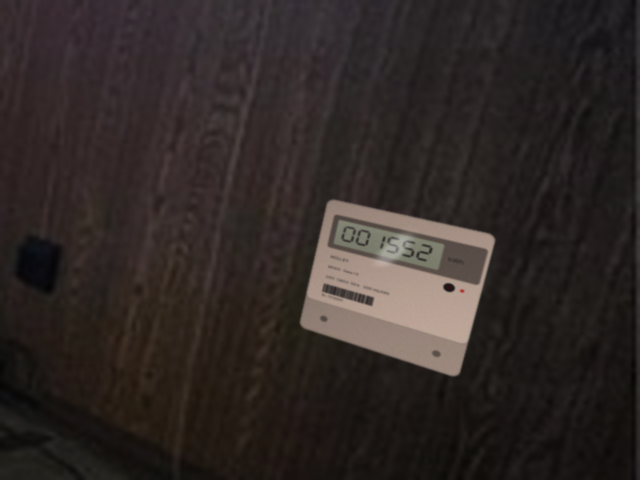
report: 1552 (kWh)
